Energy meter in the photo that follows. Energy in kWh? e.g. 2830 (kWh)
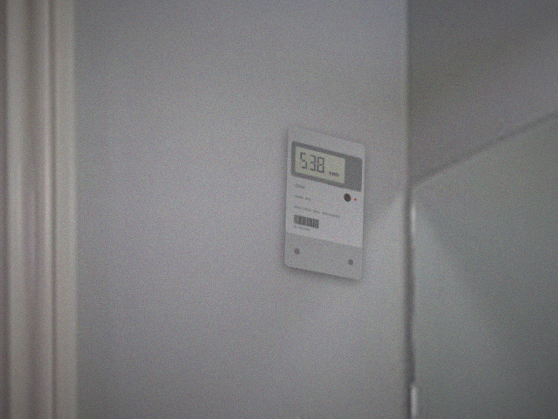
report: 538 (kWh)
